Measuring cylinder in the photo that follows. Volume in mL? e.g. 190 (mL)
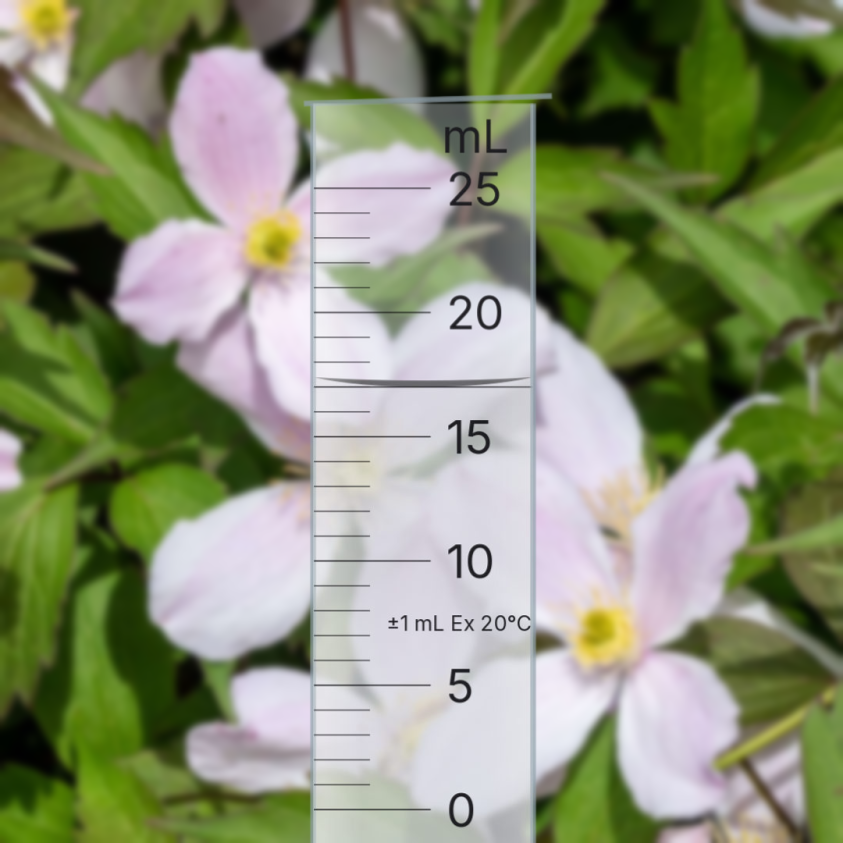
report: 17 (mL)
